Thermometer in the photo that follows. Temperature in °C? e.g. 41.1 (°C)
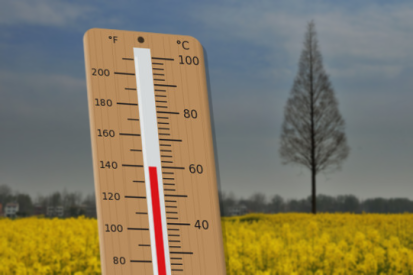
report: 60 (°C)
